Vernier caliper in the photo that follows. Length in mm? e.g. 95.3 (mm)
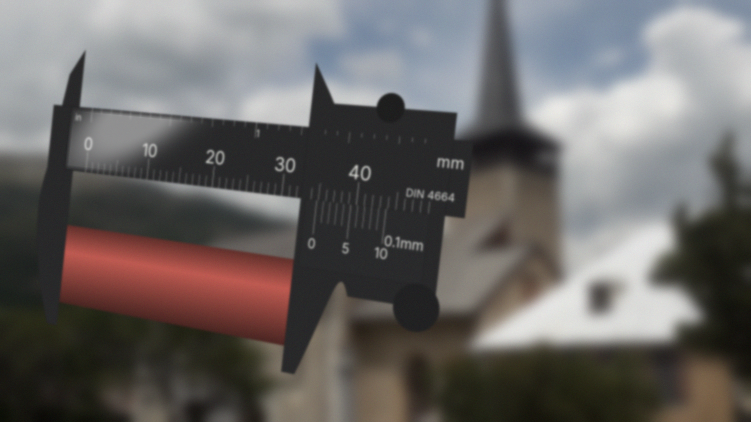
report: 34.8 (mm)
